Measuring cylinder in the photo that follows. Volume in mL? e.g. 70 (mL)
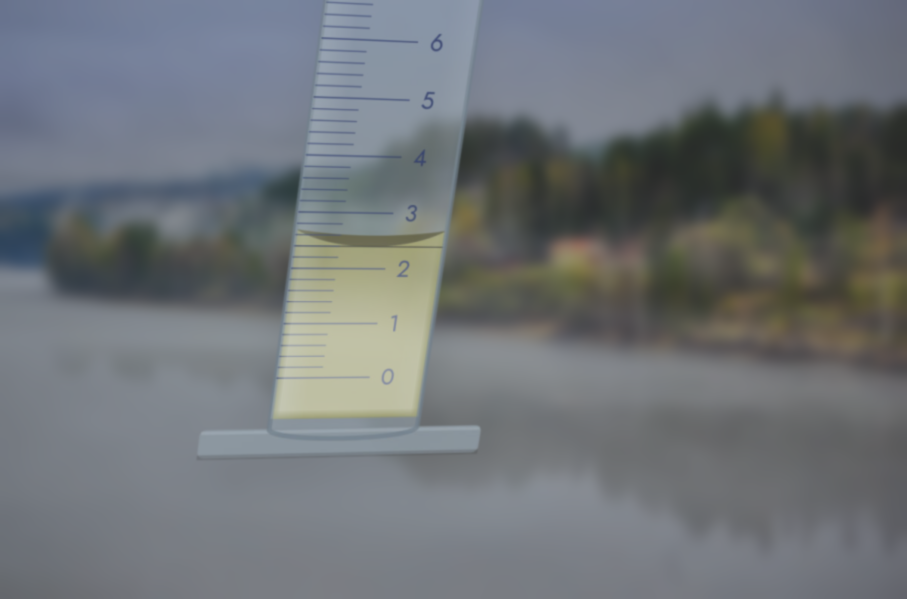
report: 2.4 (mL)
